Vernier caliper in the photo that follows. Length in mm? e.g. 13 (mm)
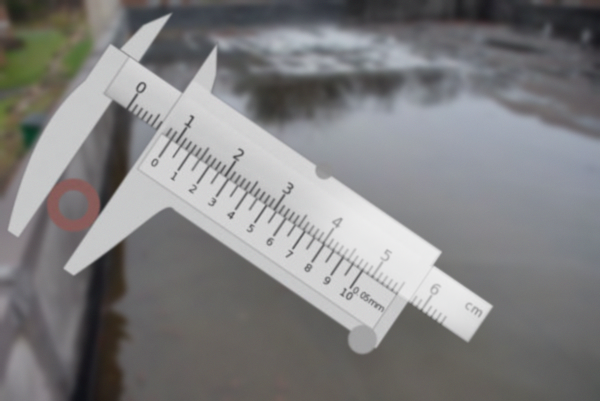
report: 9.0 (mm)
